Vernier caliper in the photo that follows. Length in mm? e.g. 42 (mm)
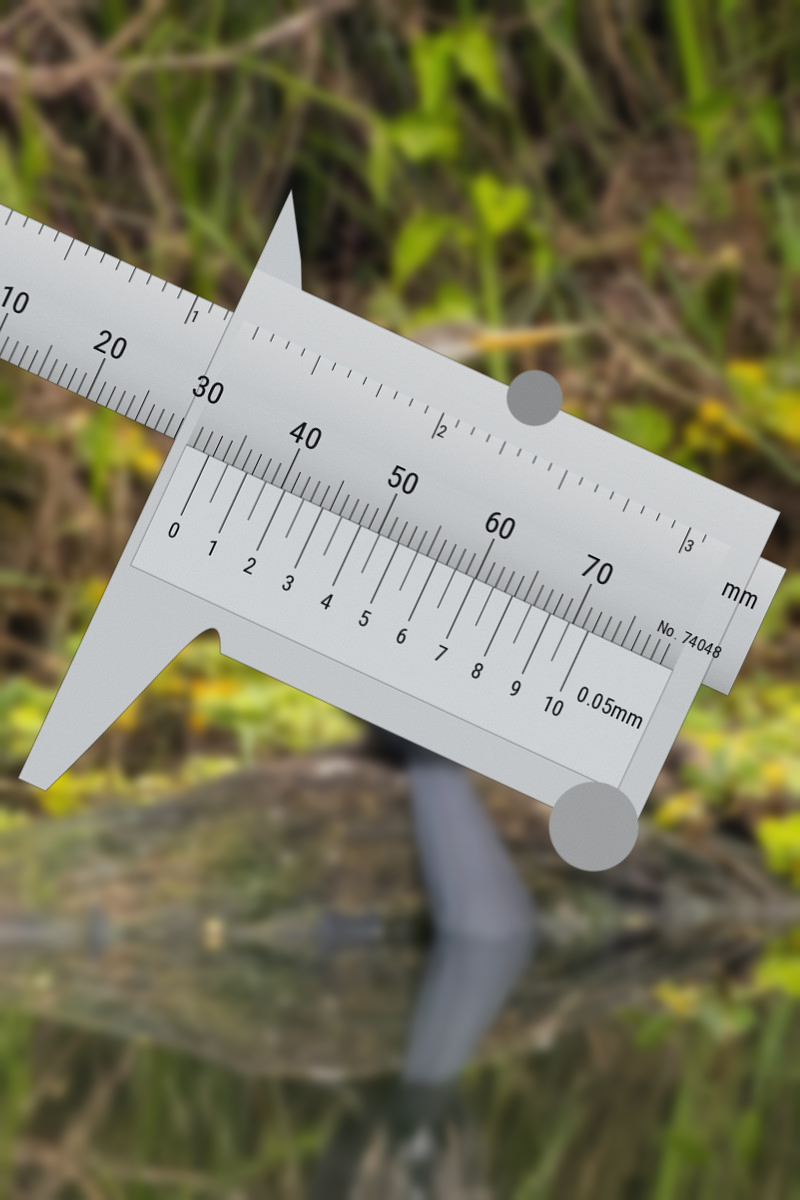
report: 32.6 (mm)
